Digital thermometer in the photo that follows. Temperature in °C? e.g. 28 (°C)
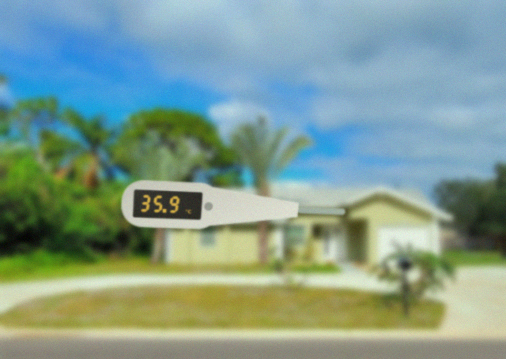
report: 35.9 (°C)
